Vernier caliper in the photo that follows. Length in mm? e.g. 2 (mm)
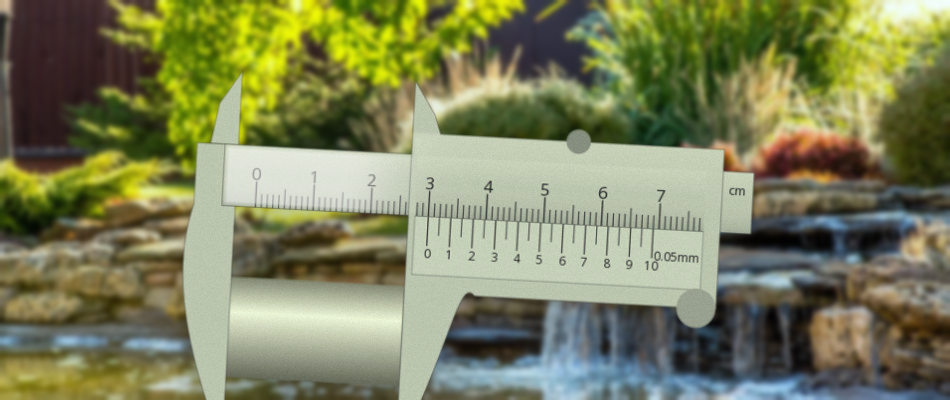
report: 30.0 (mm)
